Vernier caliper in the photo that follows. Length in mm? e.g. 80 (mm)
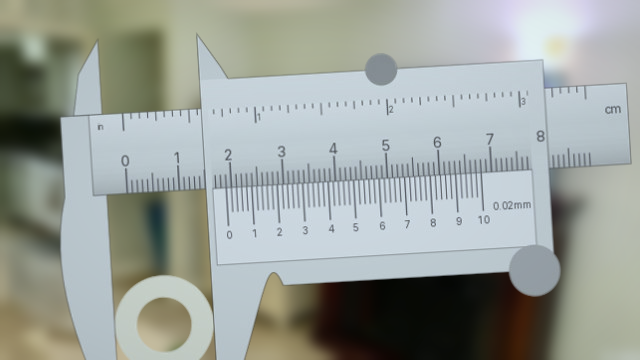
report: 19.0 (mm)
